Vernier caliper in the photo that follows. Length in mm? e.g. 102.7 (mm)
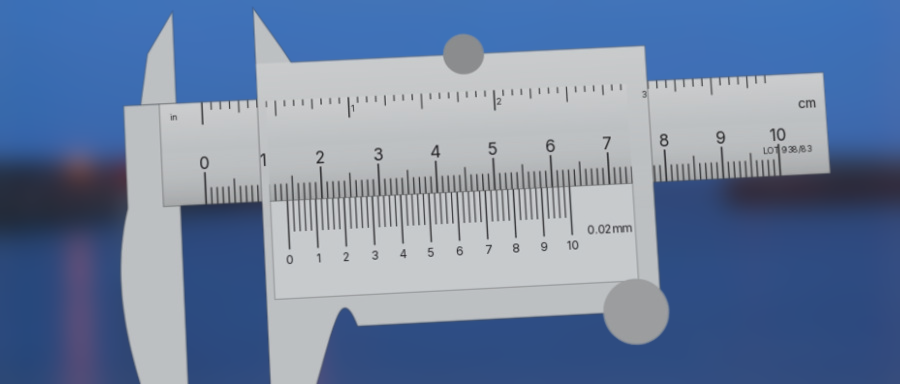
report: 14.0 (mm)
